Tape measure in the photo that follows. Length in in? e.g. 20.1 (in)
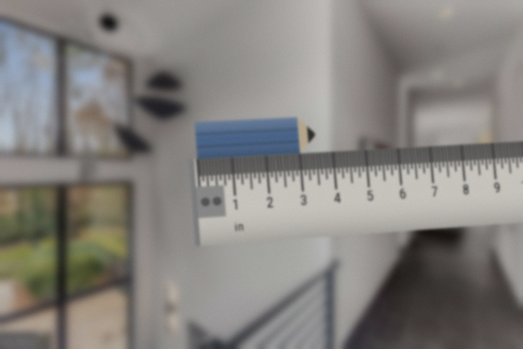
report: 3.5 (in)
